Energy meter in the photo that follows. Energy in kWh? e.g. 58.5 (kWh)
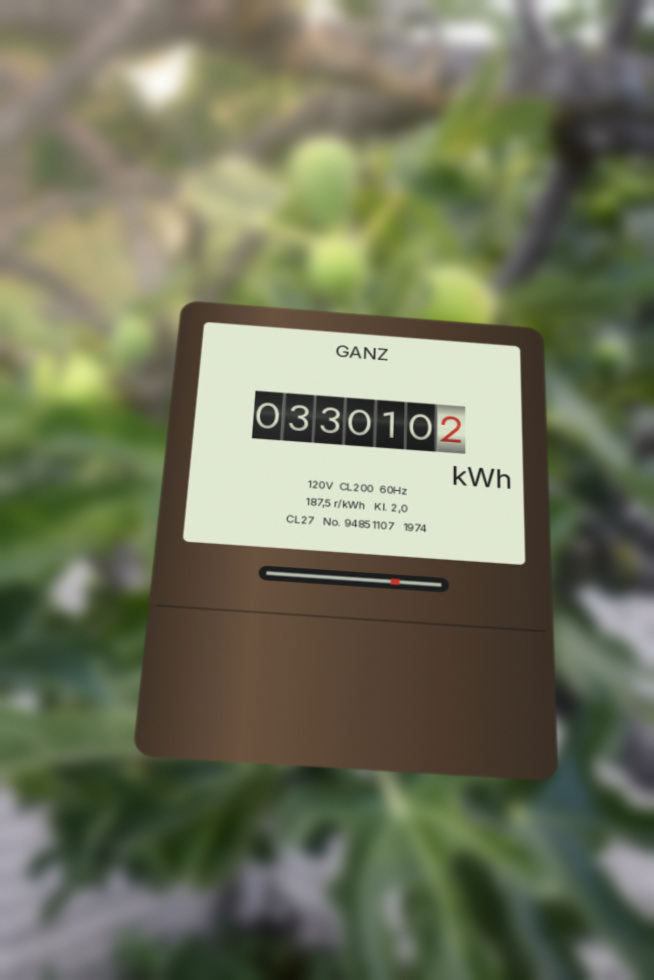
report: 33010.2 (kWh)
